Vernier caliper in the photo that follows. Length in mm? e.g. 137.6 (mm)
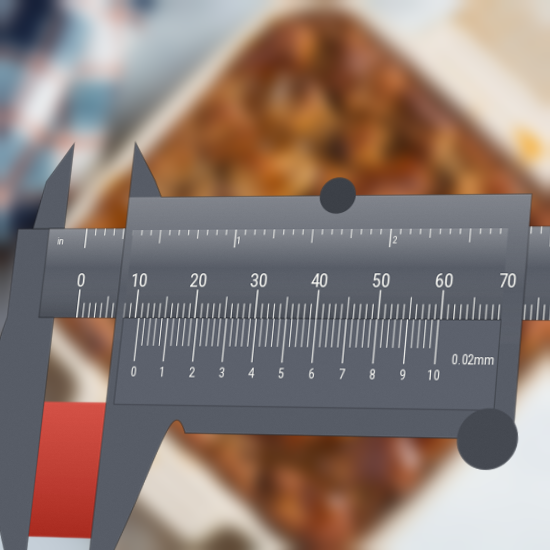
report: 10.6 (mm)
